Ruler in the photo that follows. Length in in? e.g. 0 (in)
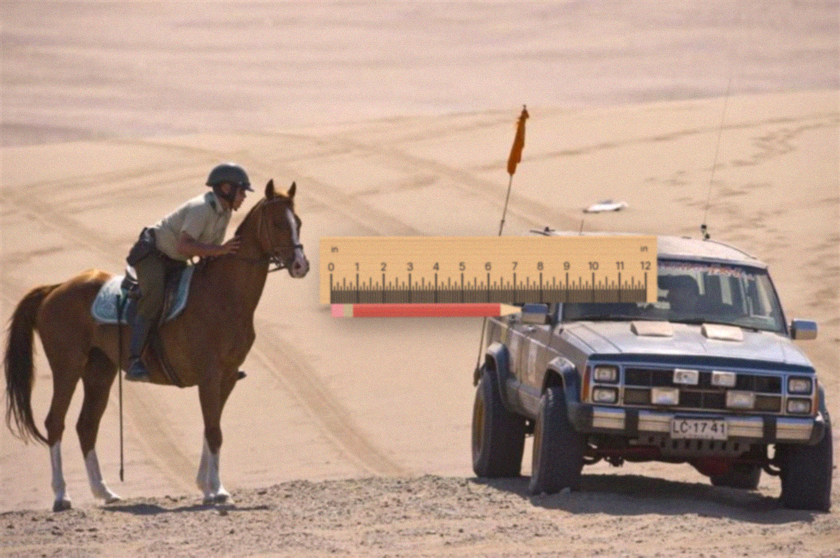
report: 7.5 (in)
